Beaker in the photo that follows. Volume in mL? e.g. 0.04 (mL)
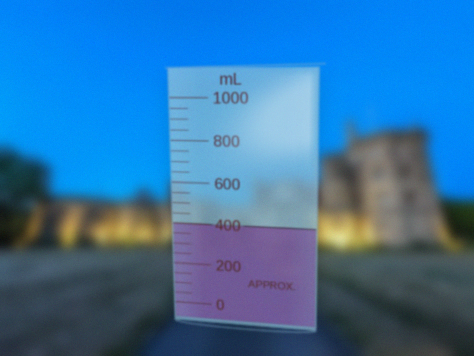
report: 400 (mL)
